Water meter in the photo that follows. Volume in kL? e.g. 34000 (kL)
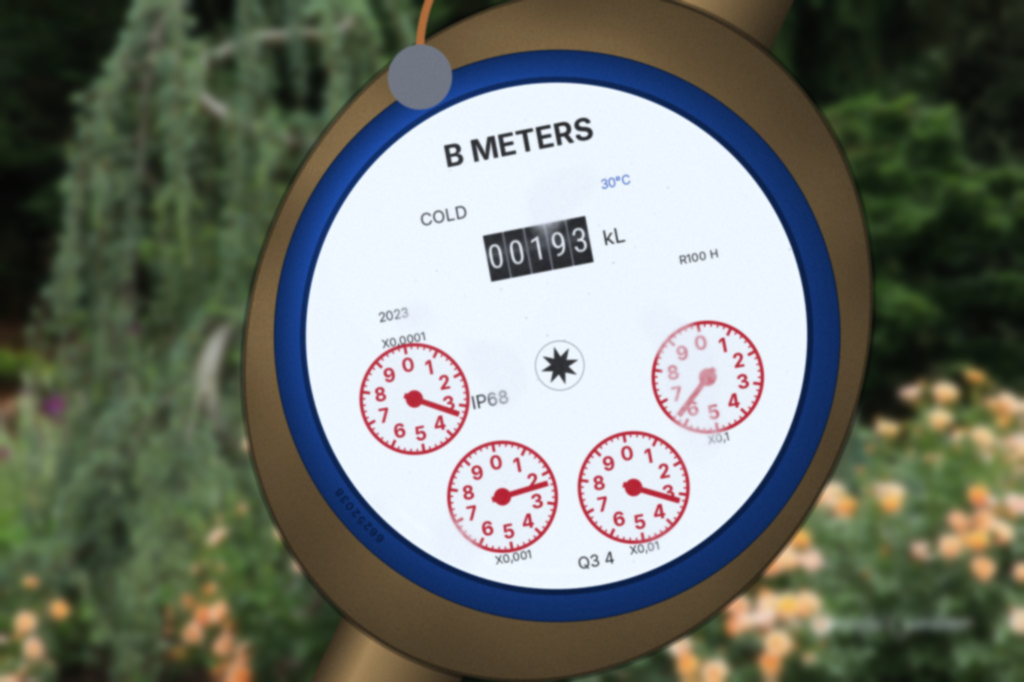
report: 193.6323 (kL)
